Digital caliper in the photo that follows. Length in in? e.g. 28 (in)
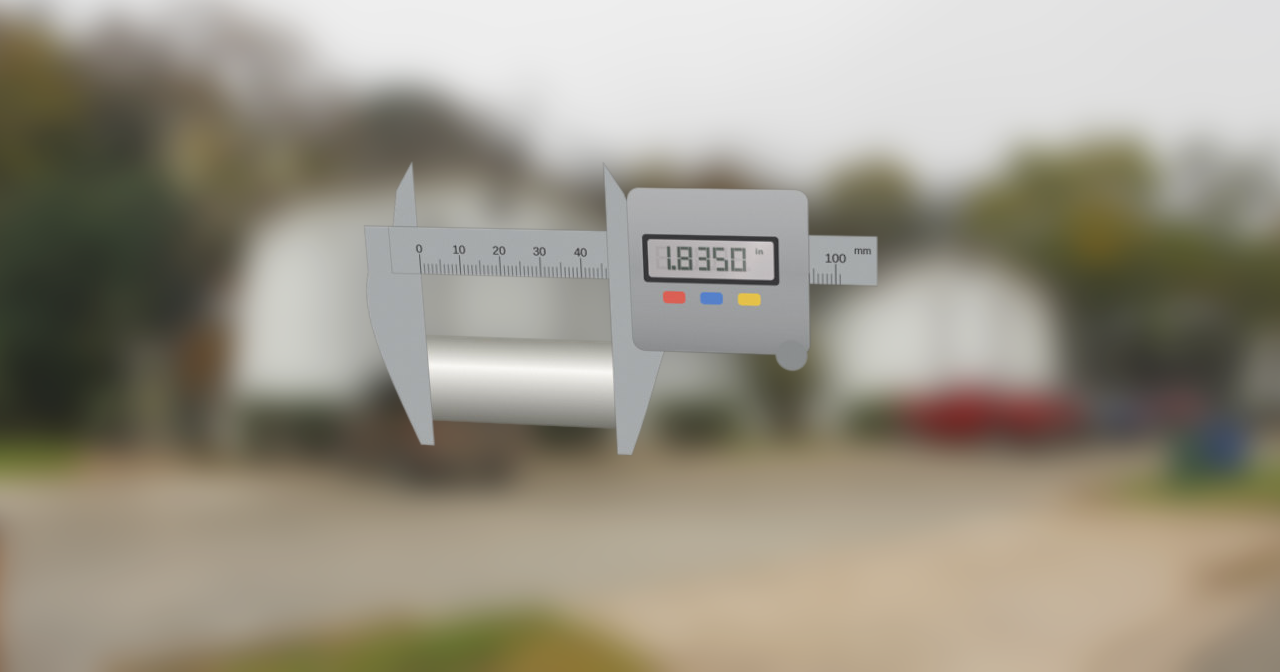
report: 1.8350 (in)
